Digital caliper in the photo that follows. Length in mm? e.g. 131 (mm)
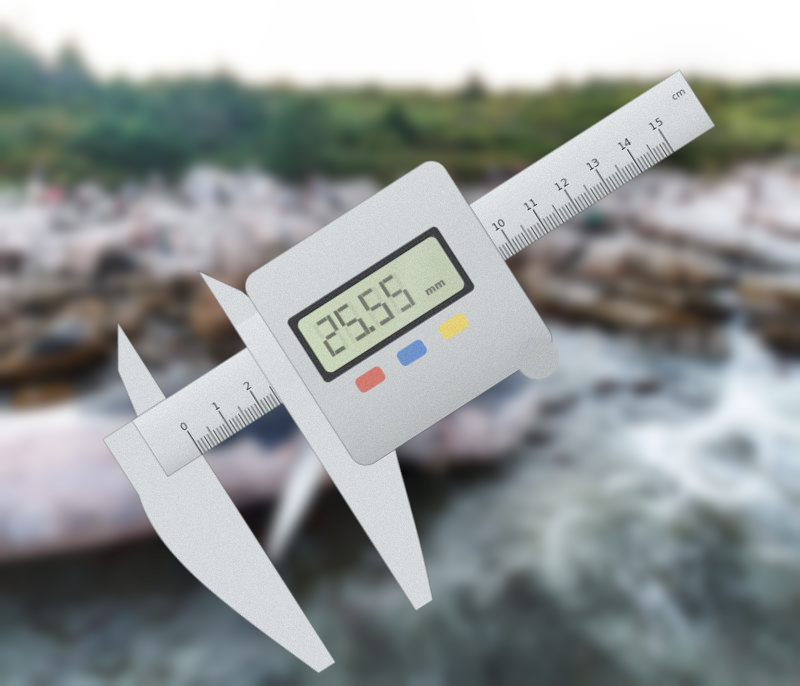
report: 25.55 (mm)
